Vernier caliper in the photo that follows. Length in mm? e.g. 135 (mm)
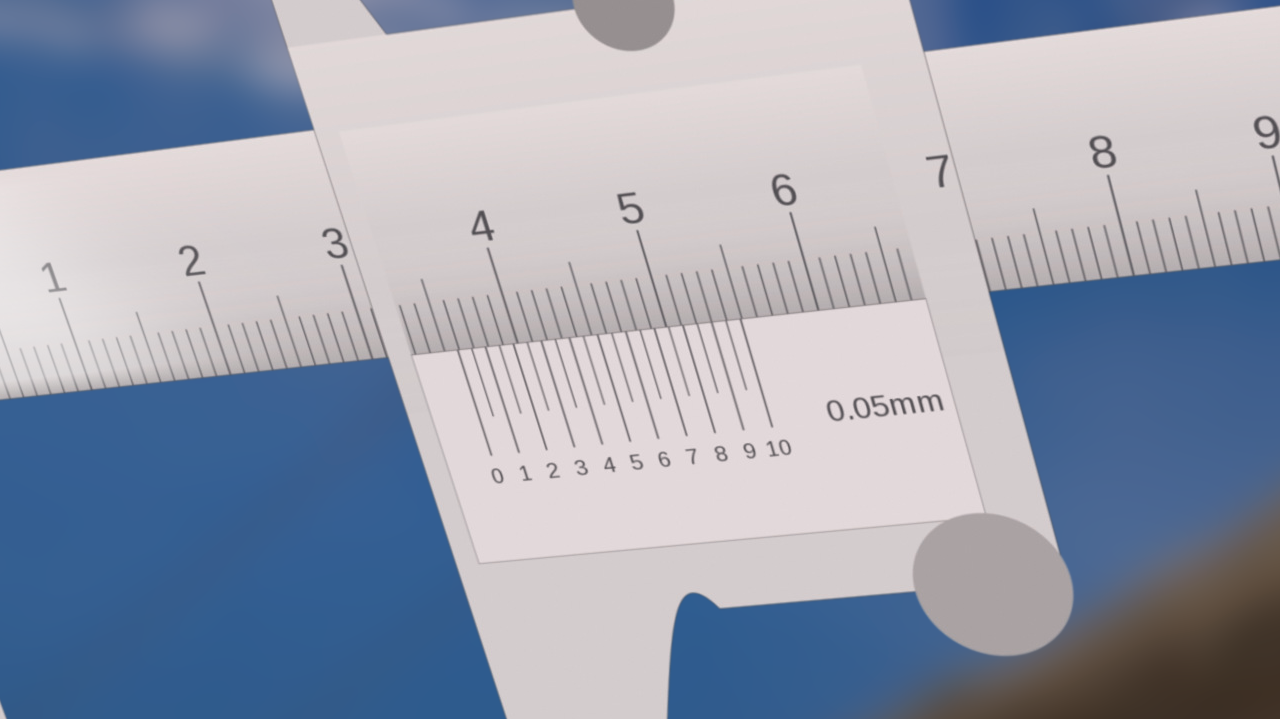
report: 35.9 (mm)
